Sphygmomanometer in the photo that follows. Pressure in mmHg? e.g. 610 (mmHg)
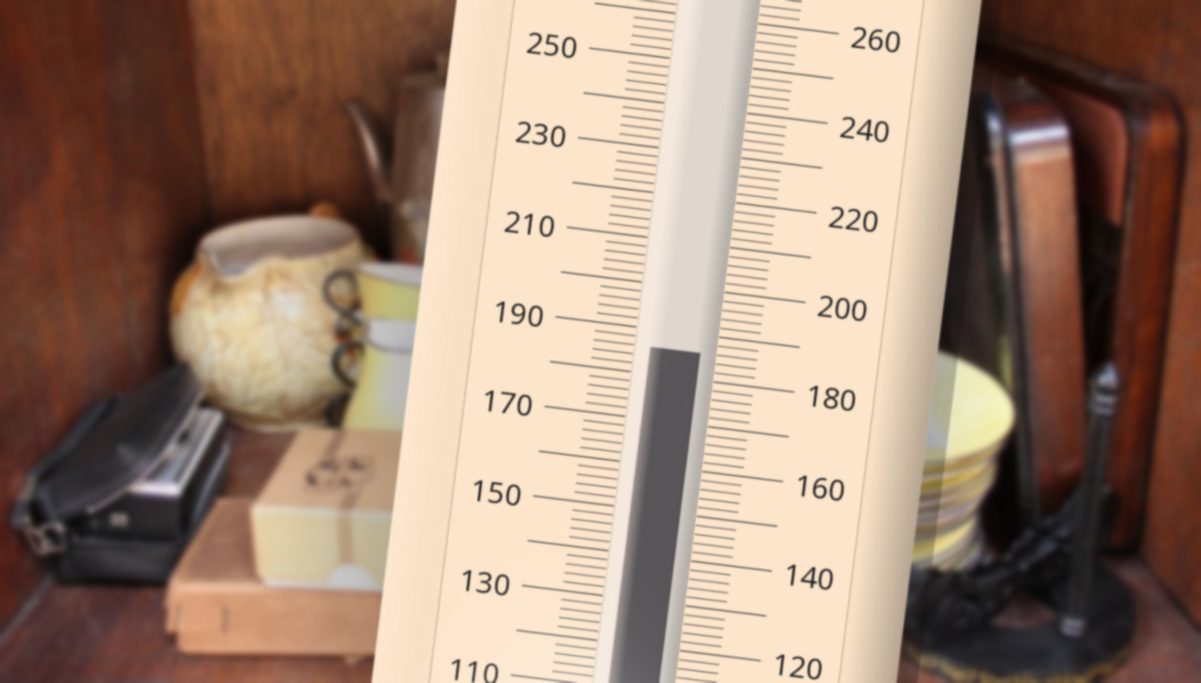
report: 186 (mmHg)
